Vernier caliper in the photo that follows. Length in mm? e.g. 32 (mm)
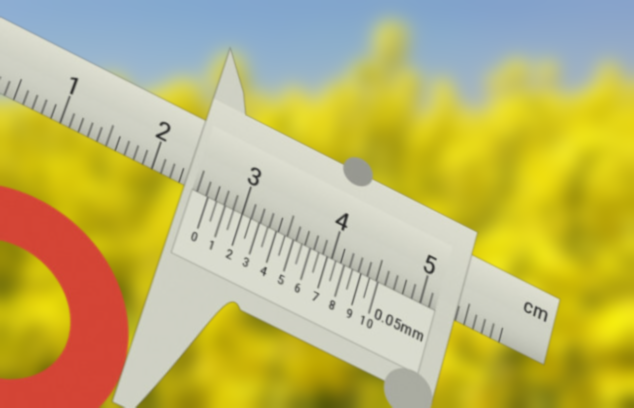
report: 26.2 (mm)
